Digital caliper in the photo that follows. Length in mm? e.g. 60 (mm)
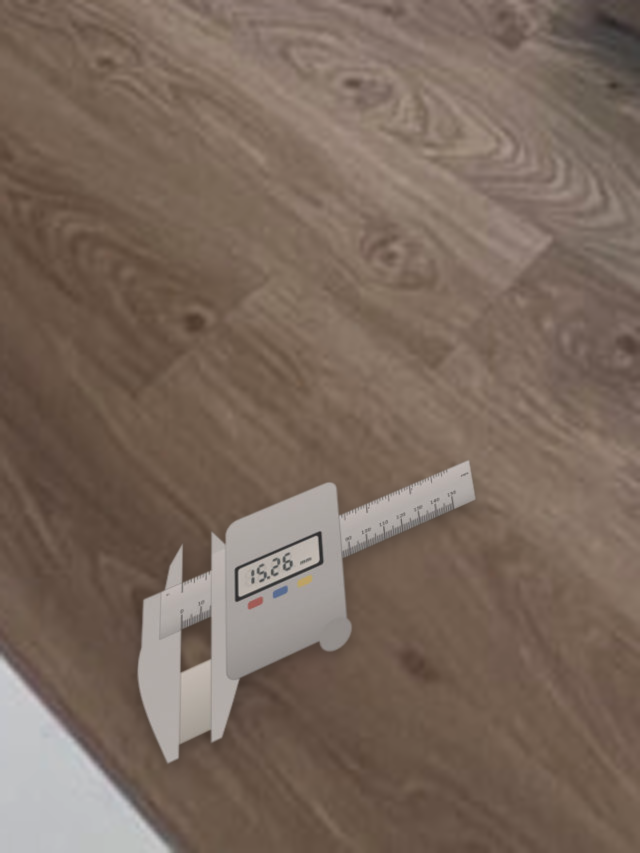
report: 15.26 (mm)
